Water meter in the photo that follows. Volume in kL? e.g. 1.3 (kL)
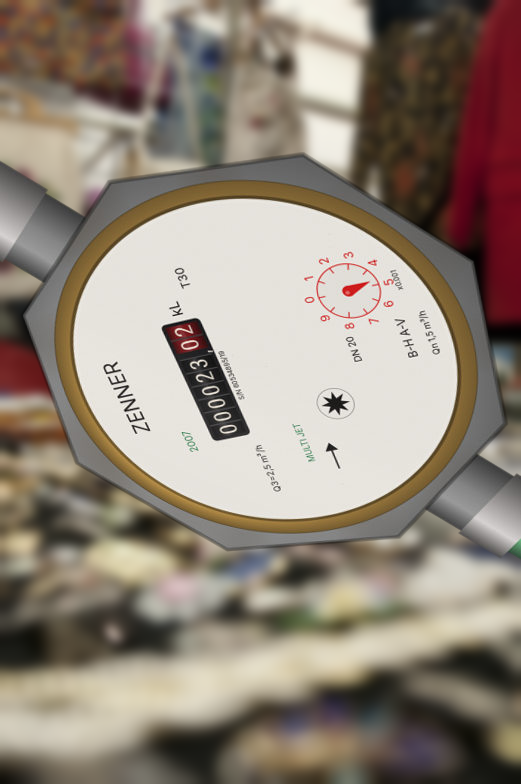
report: 23.024 (kL)
